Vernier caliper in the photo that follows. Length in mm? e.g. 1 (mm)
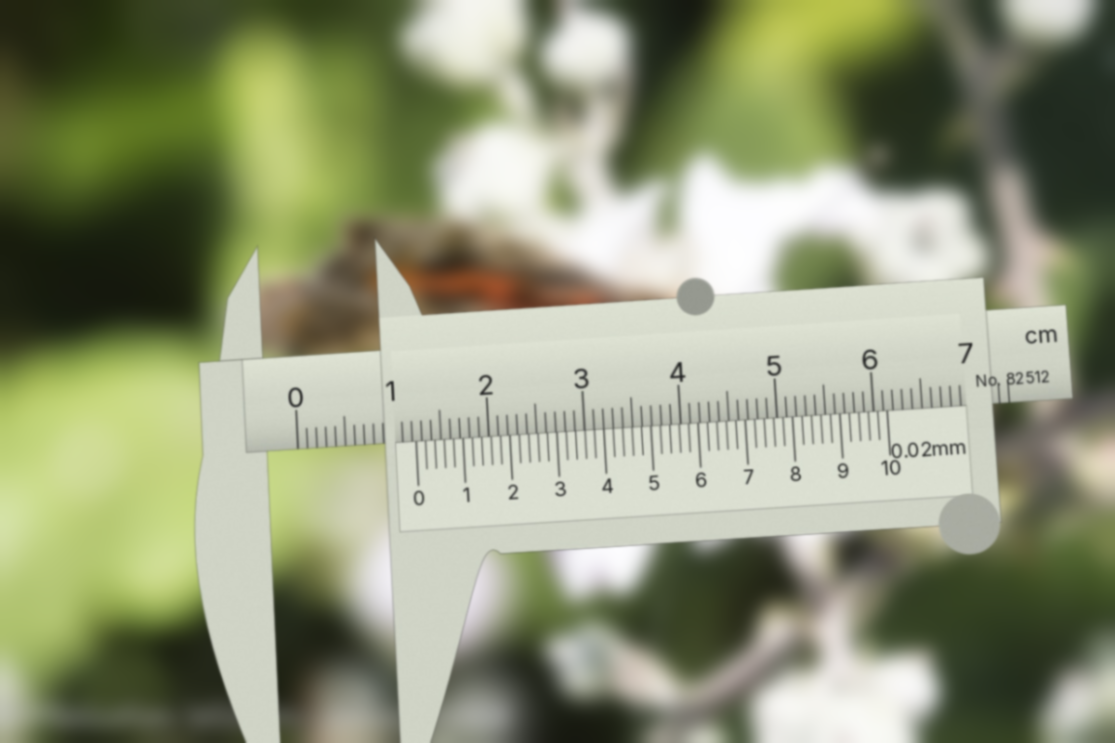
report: 12.4 (mm)
